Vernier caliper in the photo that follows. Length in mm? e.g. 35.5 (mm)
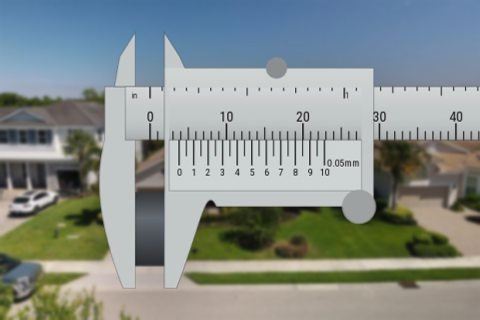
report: 3.8 (mm)
